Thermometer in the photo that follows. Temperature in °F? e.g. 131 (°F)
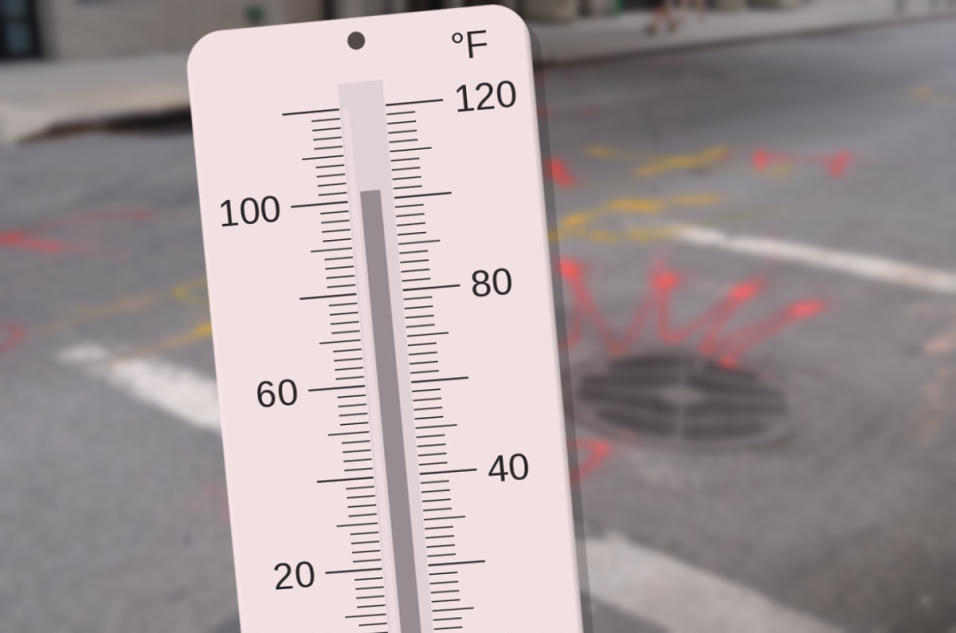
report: 102 (°F)
